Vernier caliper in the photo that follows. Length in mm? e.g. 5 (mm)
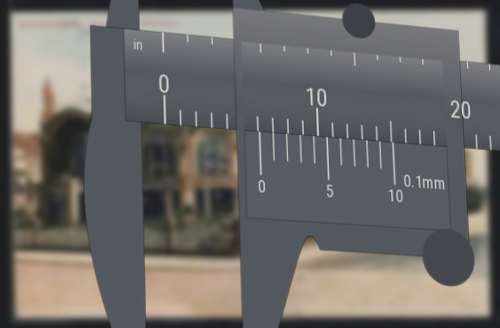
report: 6.1 (mm)
